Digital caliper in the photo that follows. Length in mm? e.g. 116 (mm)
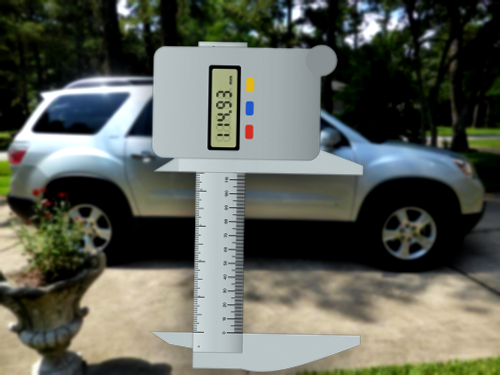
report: 114.93 (mm)
